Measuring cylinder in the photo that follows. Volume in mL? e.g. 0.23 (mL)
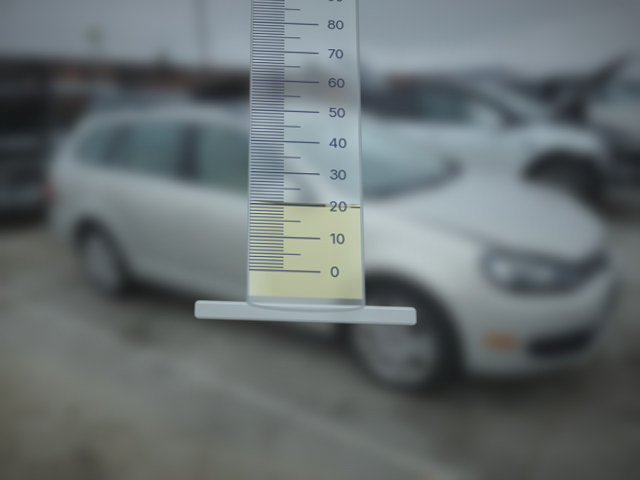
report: 20 (mL)
